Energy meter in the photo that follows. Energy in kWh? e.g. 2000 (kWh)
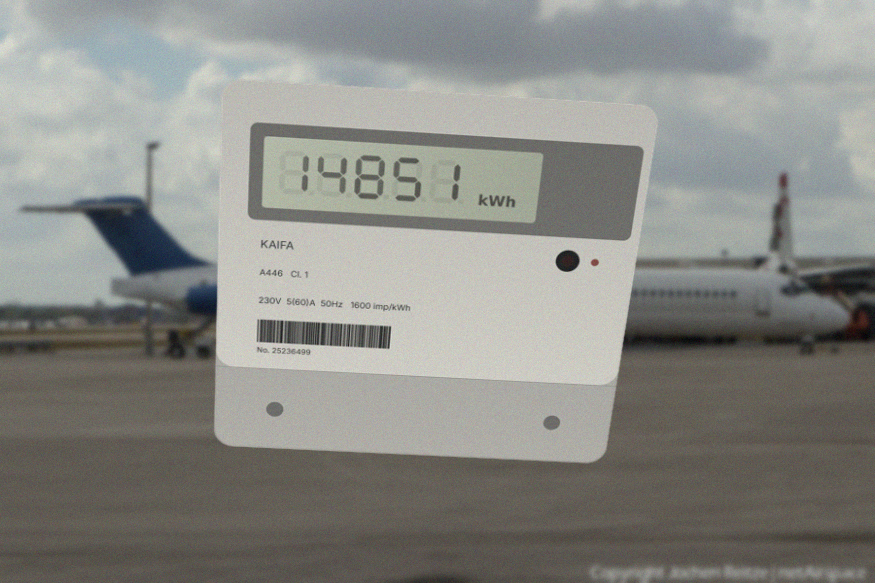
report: 14851 (kWh)
